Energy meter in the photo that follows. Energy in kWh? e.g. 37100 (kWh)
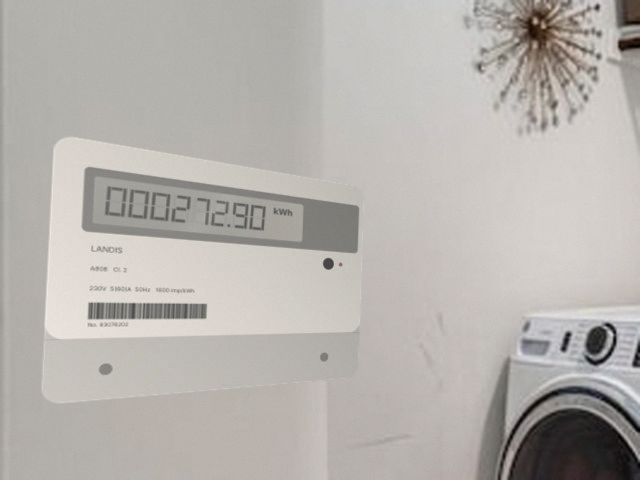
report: 272.90 (kWh)
